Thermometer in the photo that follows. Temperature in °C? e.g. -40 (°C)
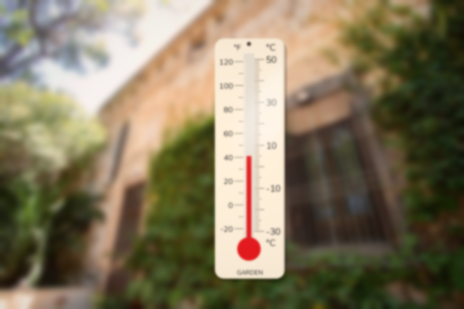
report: 5 (°C)
